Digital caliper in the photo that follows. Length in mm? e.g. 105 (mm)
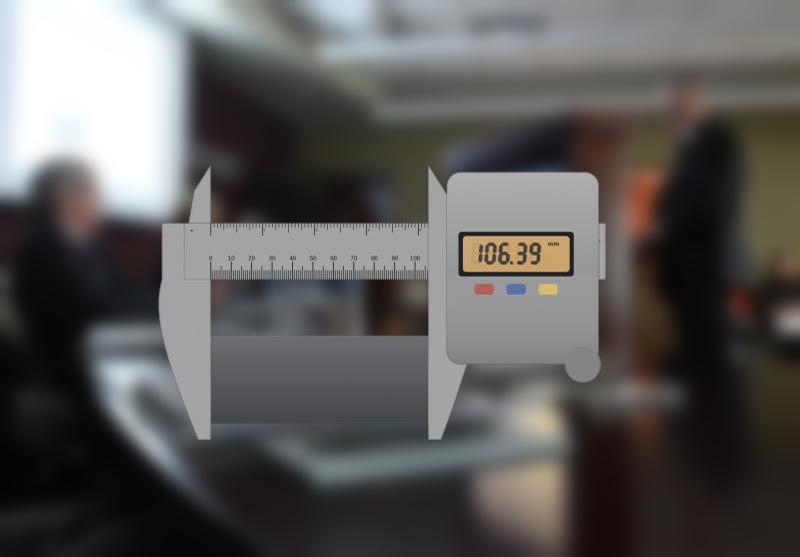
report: 106.39 (mm)
